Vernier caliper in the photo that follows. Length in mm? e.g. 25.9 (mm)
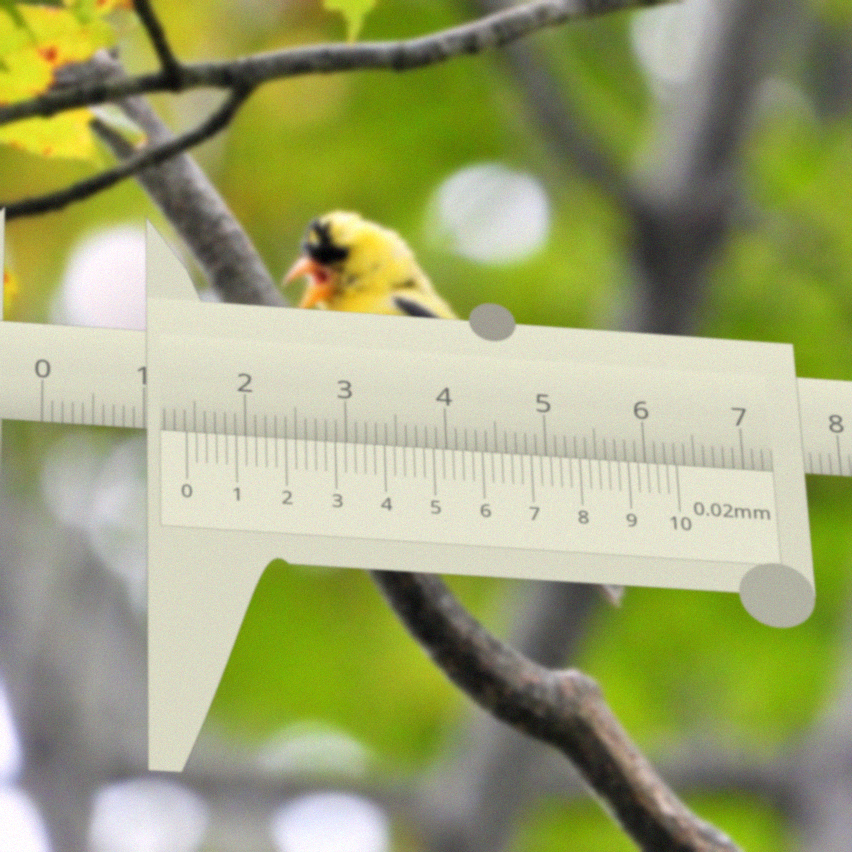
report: 14.2 (mm)
